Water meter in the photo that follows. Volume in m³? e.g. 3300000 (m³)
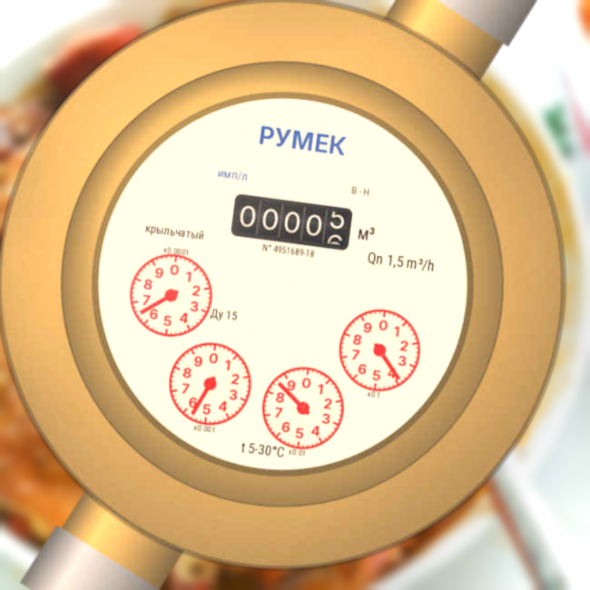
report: 5.3856 (m³)
